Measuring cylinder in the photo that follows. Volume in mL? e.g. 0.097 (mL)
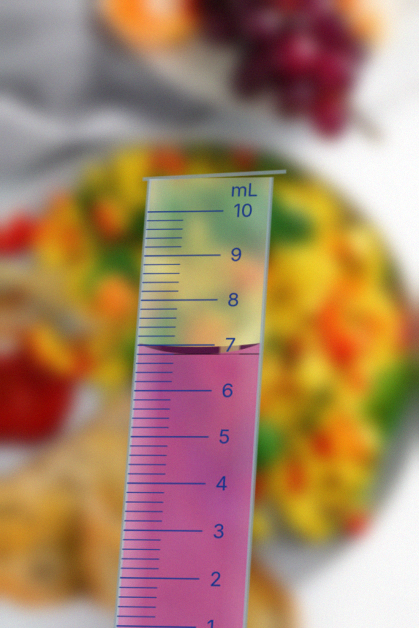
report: 6.8 (mL)
